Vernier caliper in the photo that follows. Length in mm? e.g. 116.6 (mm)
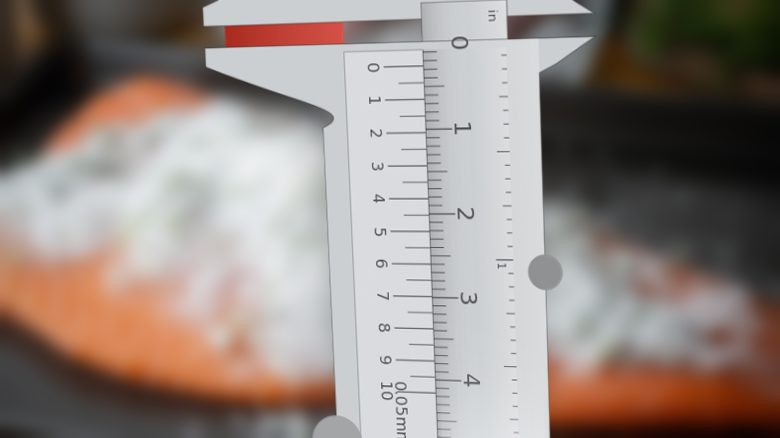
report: 2.6 (mm)
